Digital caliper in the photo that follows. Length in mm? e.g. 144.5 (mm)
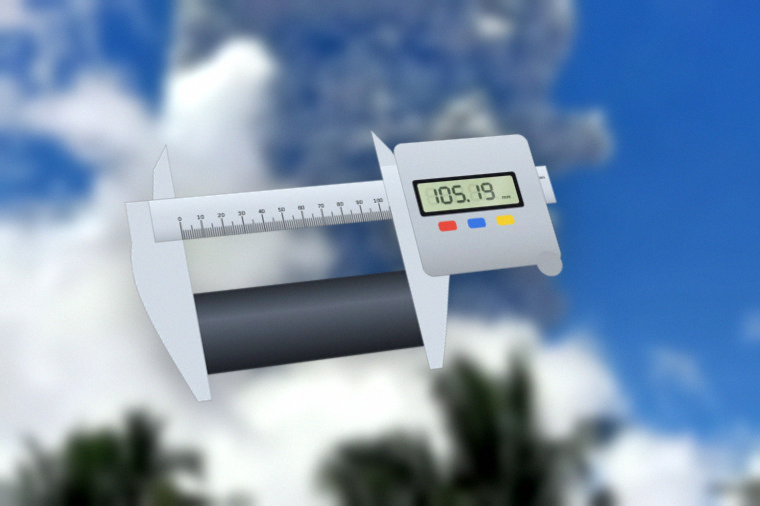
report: 105.19 (mm)
